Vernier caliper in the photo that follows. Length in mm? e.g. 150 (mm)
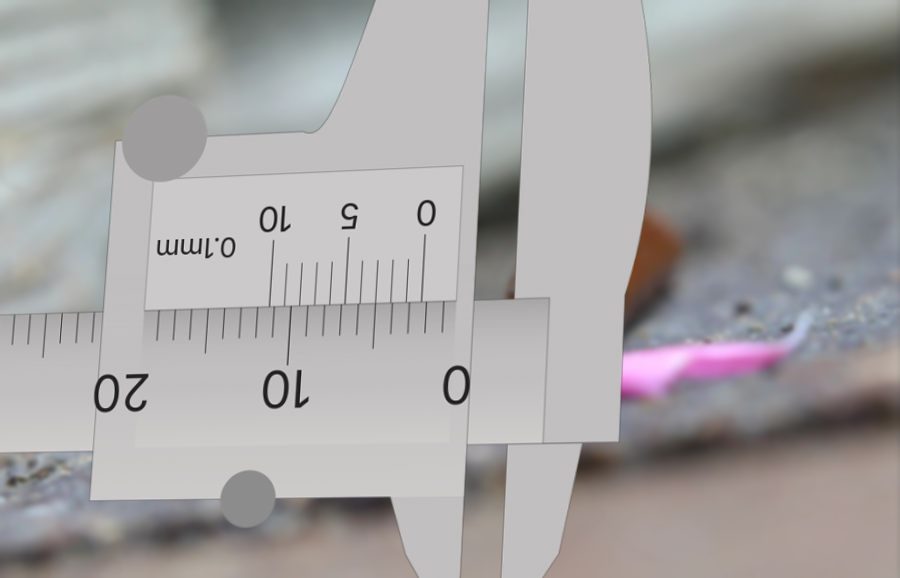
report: 2.3 (mm)
